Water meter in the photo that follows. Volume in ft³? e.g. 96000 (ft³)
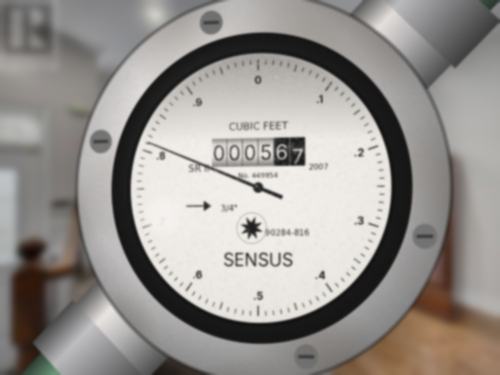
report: 566.81 (ft³)
